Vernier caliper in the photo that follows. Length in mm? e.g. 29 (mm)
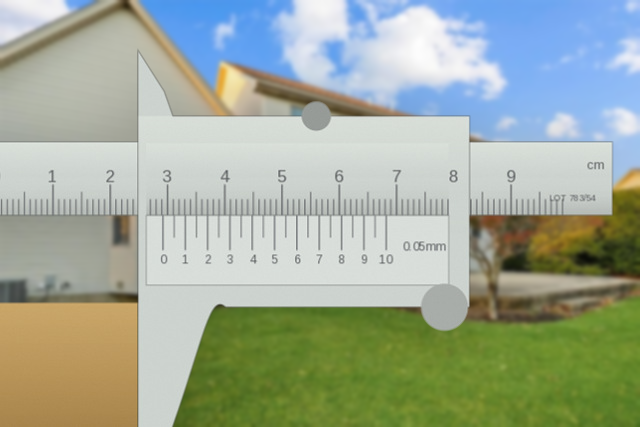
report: 29.2 (mm)
